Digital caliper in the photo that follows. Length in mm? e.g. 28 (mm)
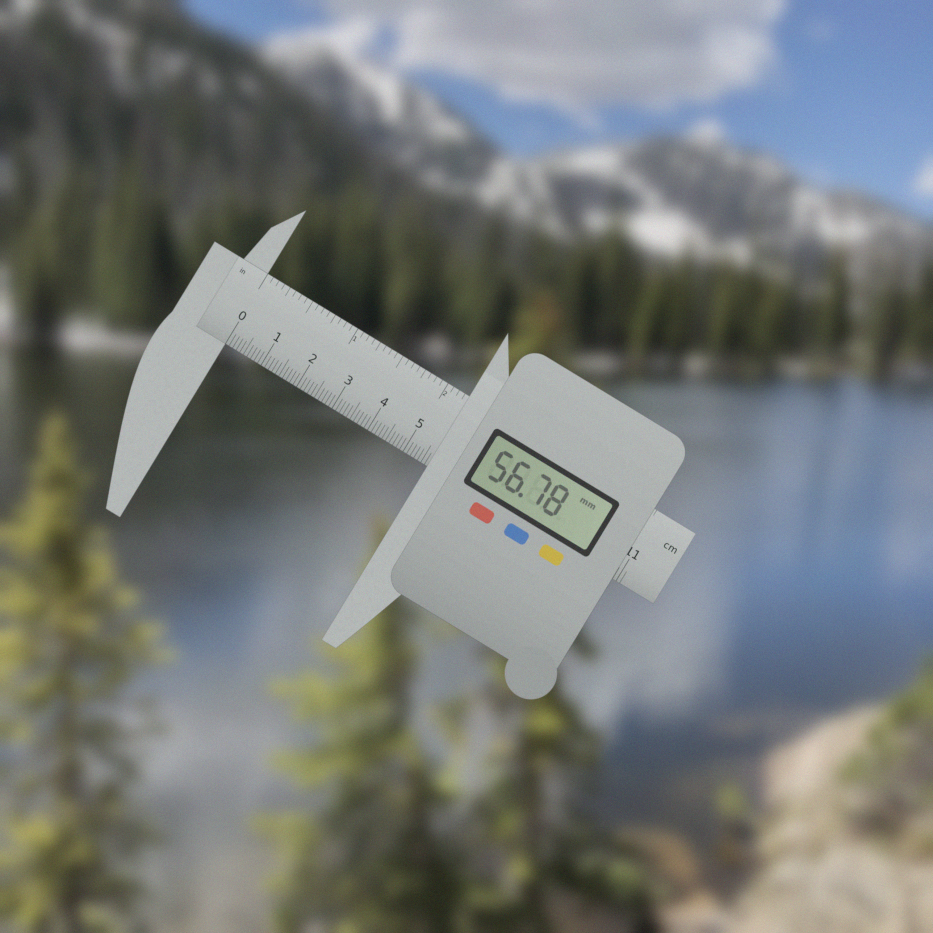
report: 56.78 (mm)
